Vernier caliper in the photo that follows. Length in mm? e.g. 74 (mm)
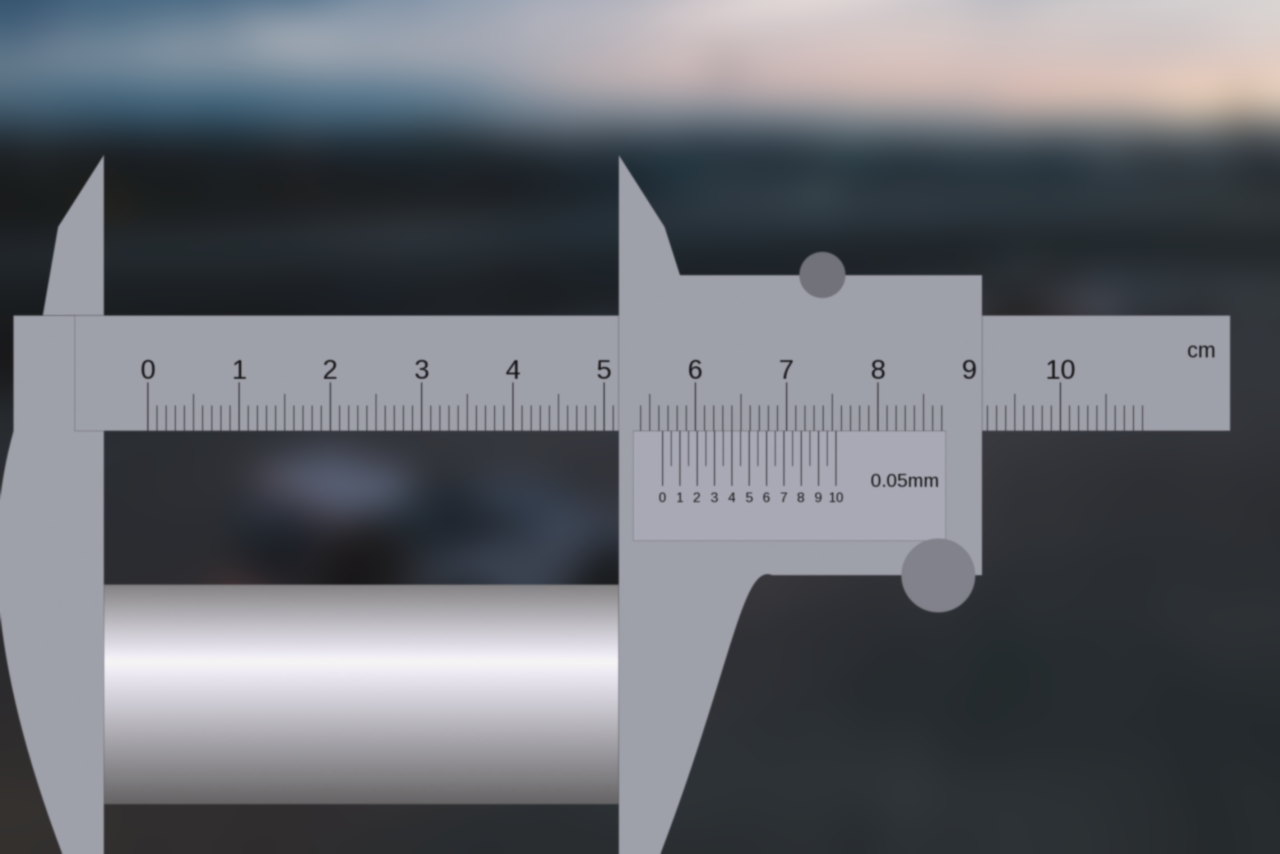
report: 56.4 (mm)
